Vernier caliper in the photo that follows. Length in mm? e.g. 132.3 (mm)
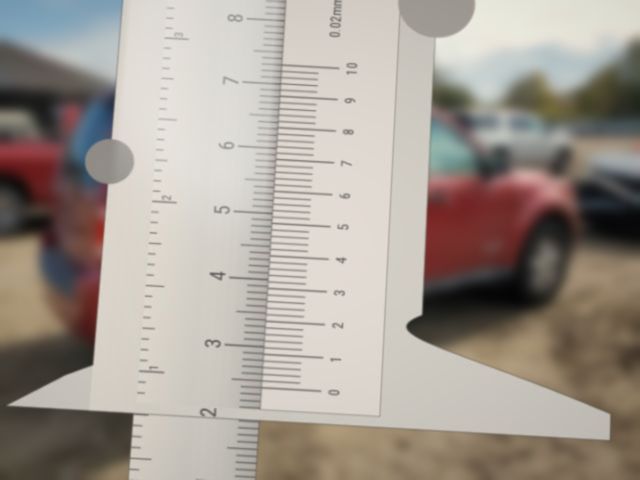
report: 24.0 (mm)
